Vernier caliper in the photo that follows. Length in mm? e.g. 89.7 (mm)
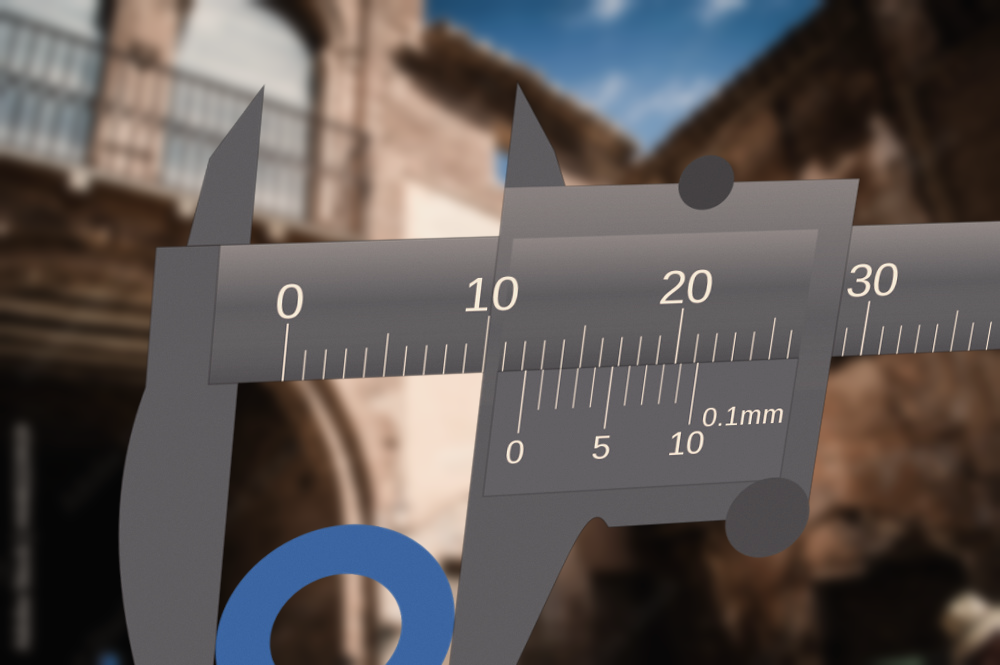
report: 12.2 (mm)
